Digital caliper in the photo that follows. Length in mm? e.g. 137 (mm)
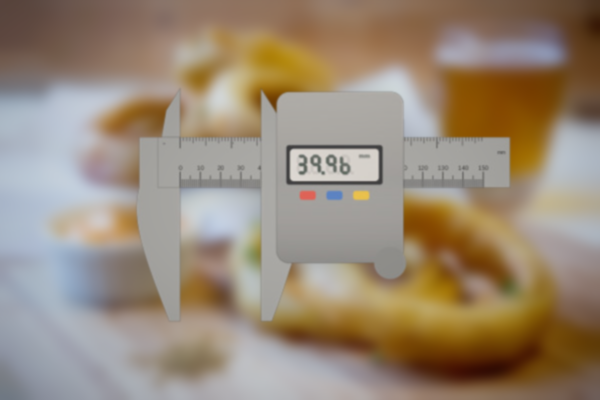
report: 39.96 (mm)
